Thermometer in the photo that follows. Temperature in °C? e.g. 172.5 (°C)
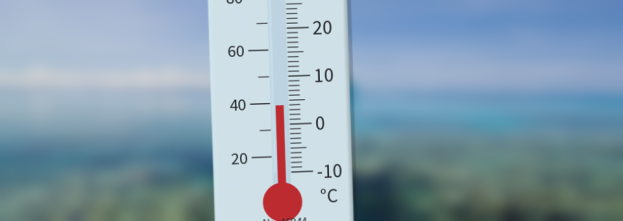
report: 4 (°C)
